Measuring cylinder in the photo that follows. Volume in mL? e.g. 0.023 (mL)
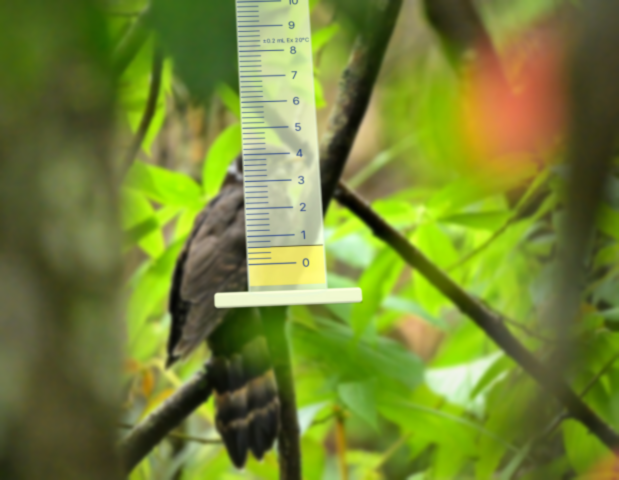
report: 0.6 (mL)
